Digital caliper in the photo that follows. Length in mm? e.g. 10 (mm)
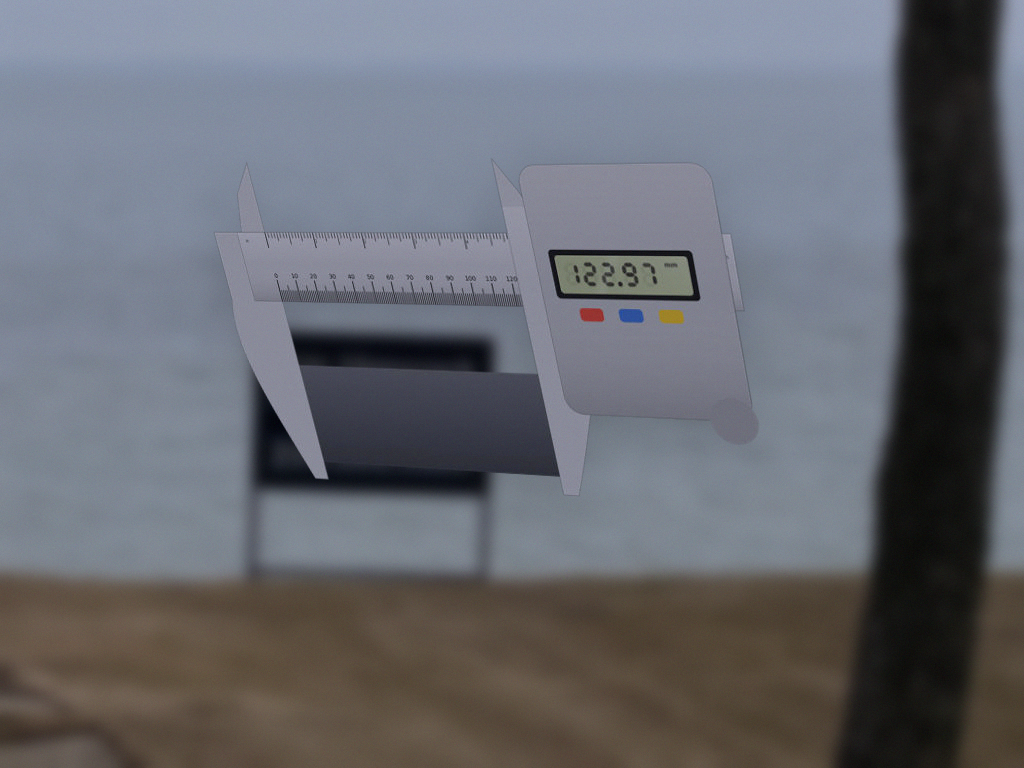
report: 122.97 (mm)
